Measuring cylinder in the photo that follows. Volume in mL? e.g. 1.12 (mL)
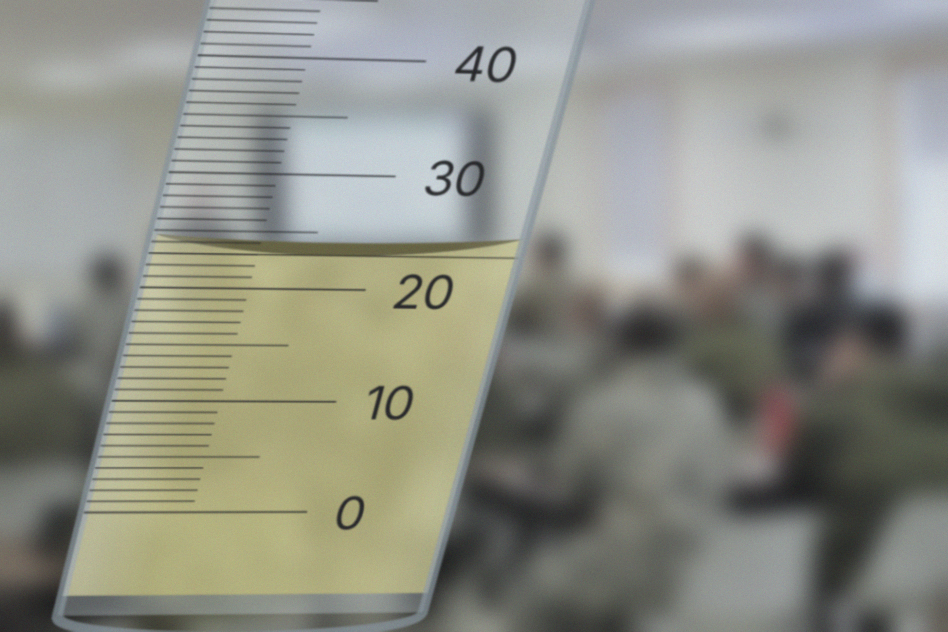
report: 23 (mL)
